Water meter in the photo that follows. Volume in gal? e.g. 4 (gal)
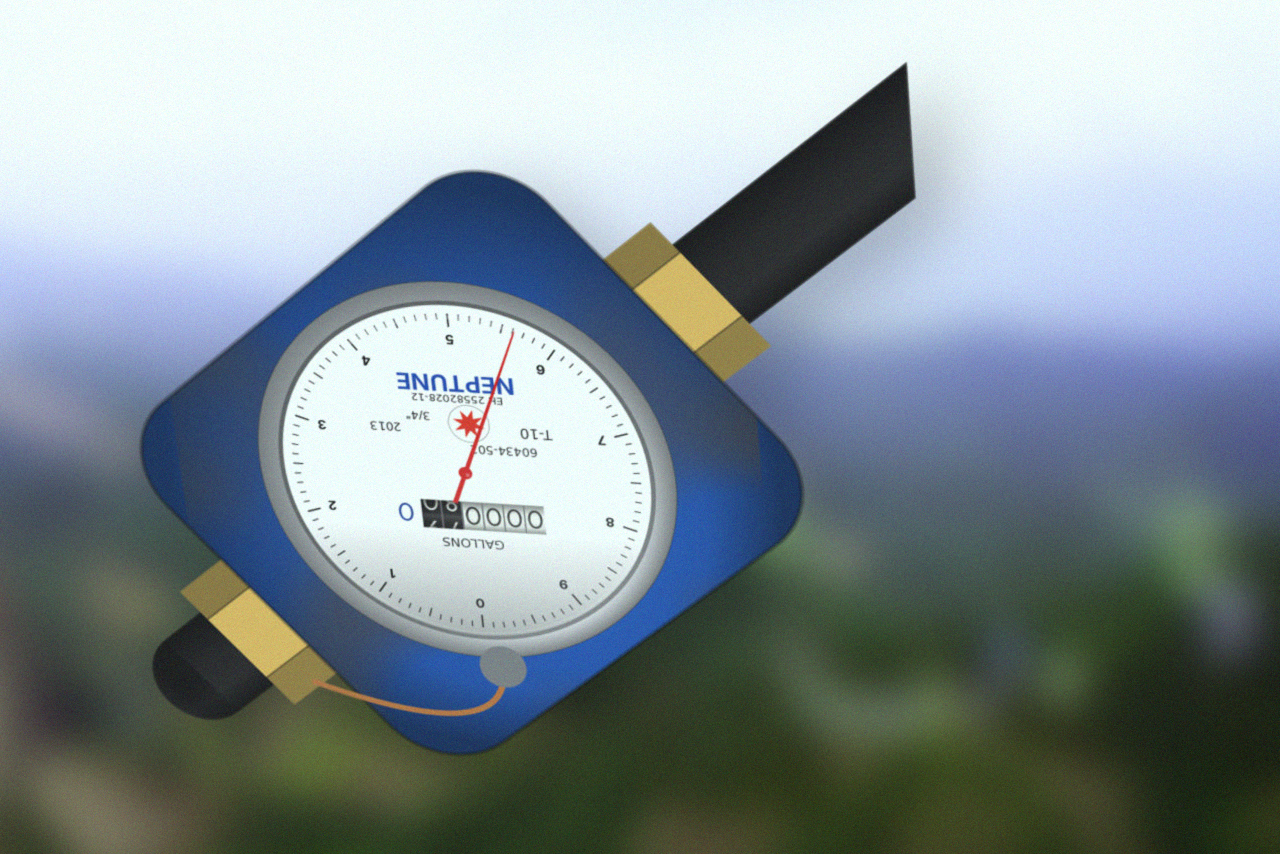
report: 795.6 (gal)
